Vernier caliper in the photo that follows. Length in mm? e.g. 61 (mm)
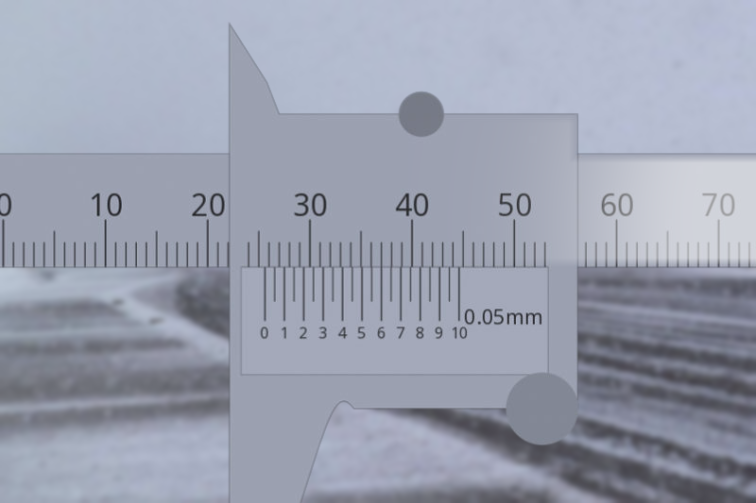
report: 25.6 (mm)
